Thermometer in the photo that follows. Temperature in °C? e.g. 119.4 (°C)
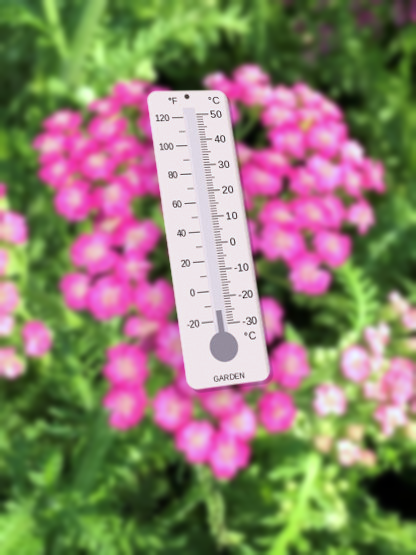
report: -25 (°C)
